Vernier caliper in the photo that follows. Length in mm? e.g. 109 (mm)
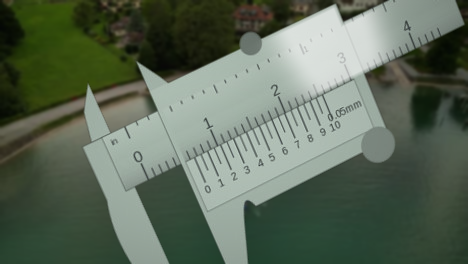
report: 6.6 (mm)
